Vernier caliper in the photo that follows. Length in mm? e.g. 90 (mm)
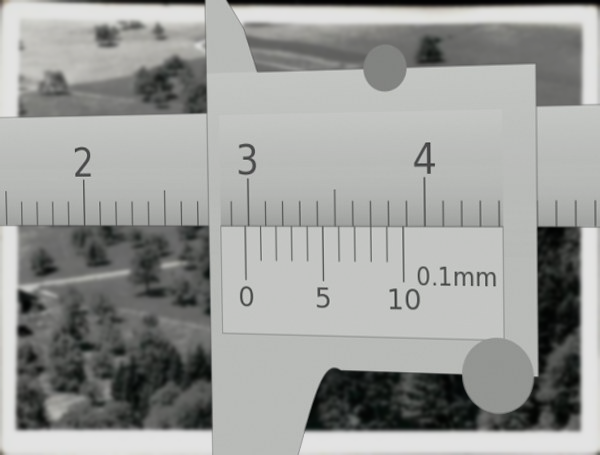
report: 29.8 (mm)
